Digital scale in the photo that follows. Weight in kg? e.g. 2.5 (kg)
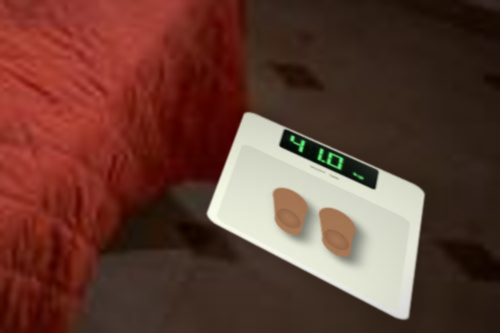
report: 41.0 (kg)
